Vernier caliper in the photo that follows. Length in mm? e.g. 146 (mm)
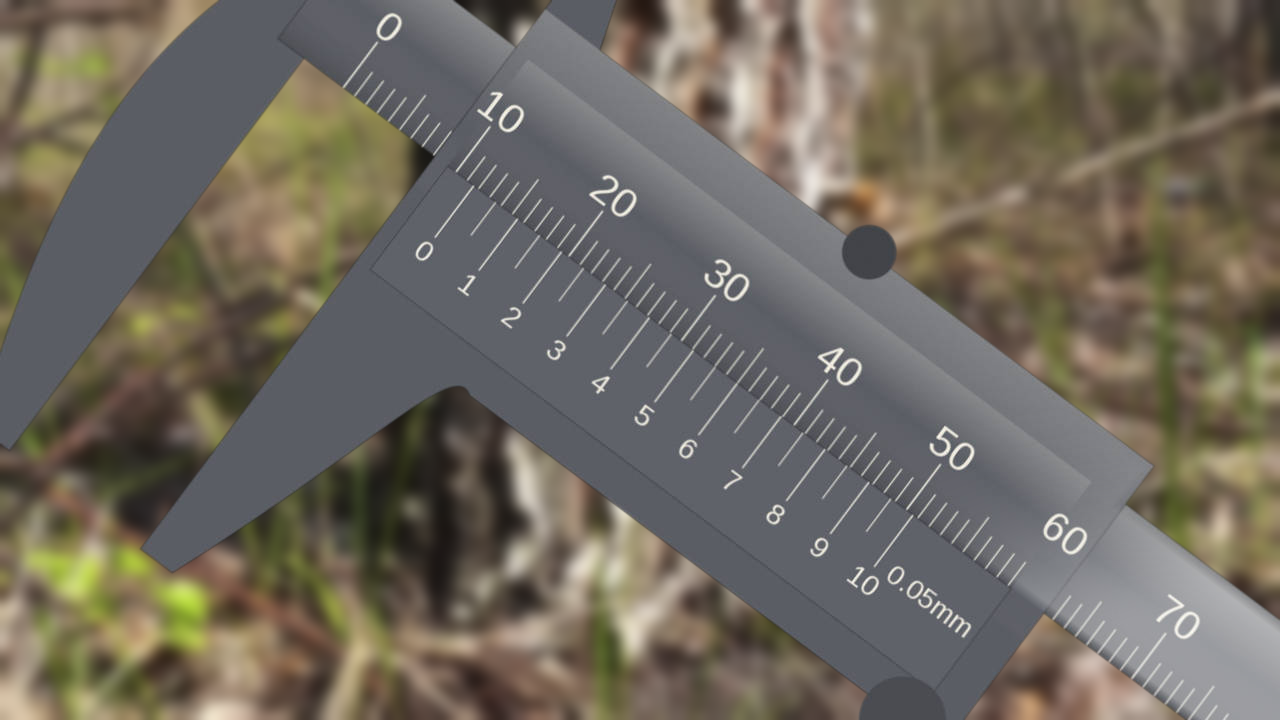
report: 11.6 (mm)
